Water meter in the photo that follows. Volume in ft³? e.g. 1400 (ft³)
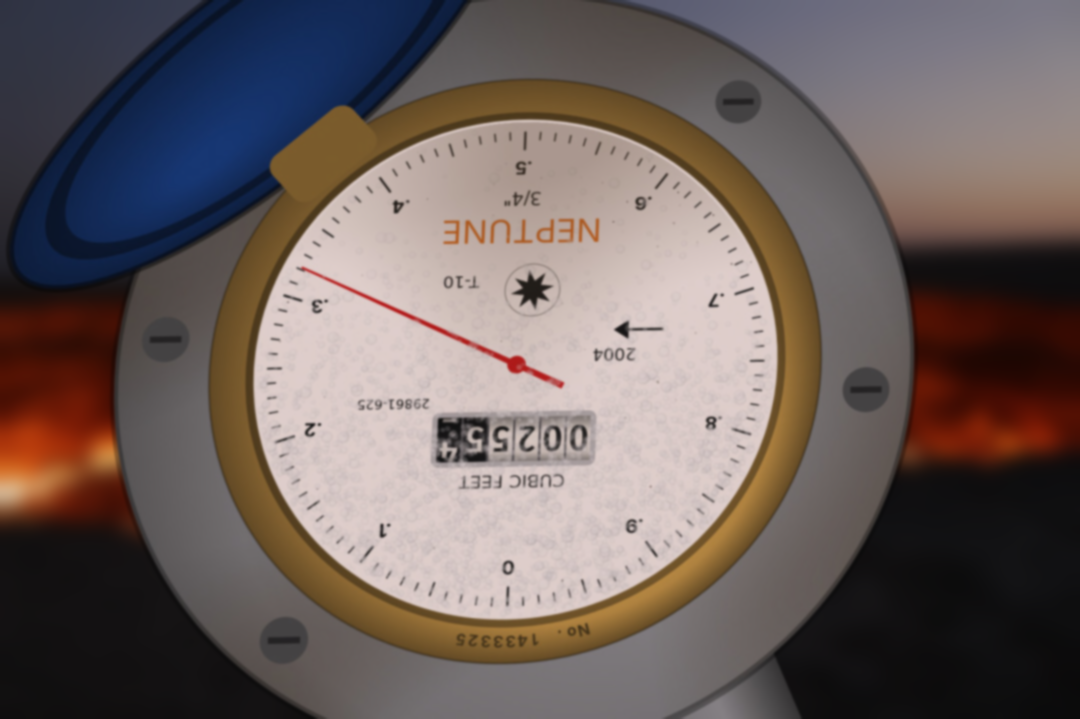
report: 2554.32 (ft³)
